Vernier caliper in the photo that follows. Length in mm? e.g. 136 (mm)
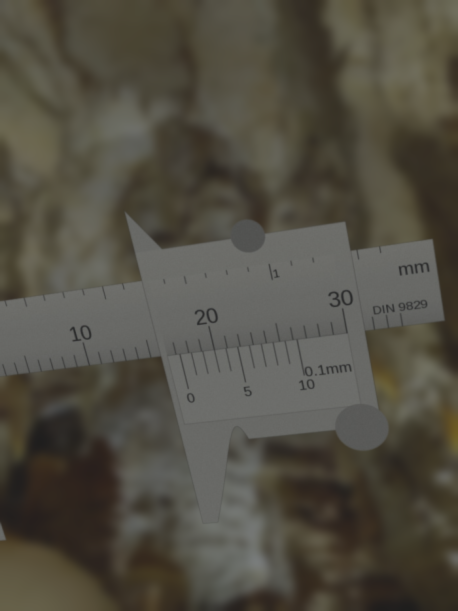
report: 17.3 (mm)
